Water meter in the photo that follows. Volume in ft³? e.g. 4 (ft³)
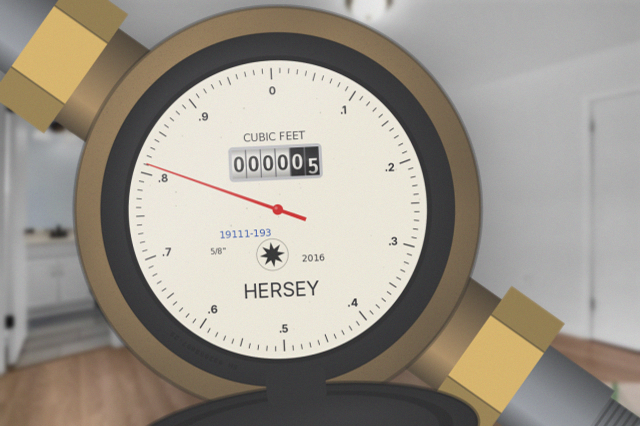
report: 4.81 (ft³)
